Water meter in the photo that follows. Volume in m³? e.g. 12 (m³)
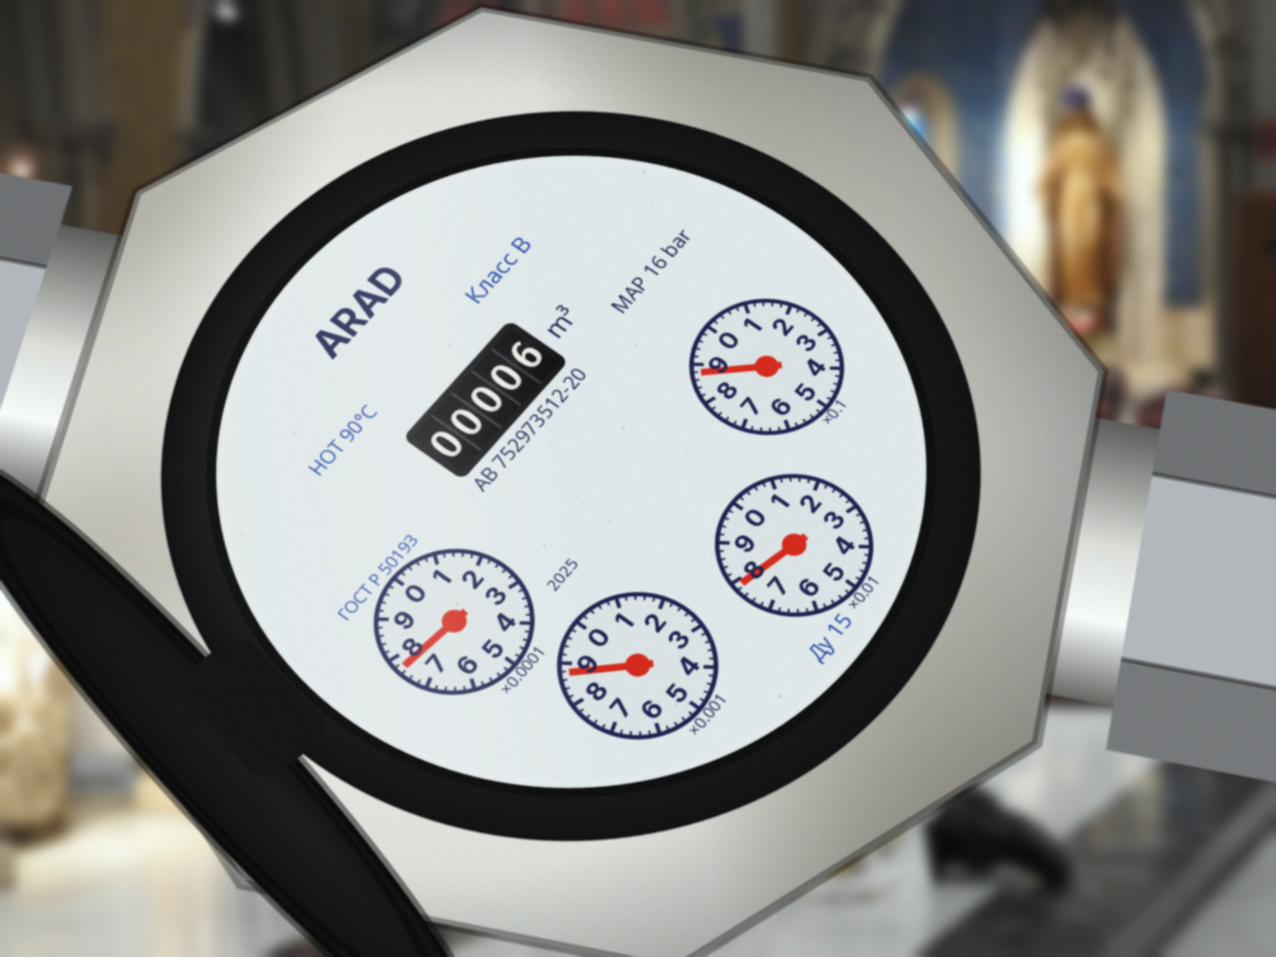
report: 6.8787 (m³)
